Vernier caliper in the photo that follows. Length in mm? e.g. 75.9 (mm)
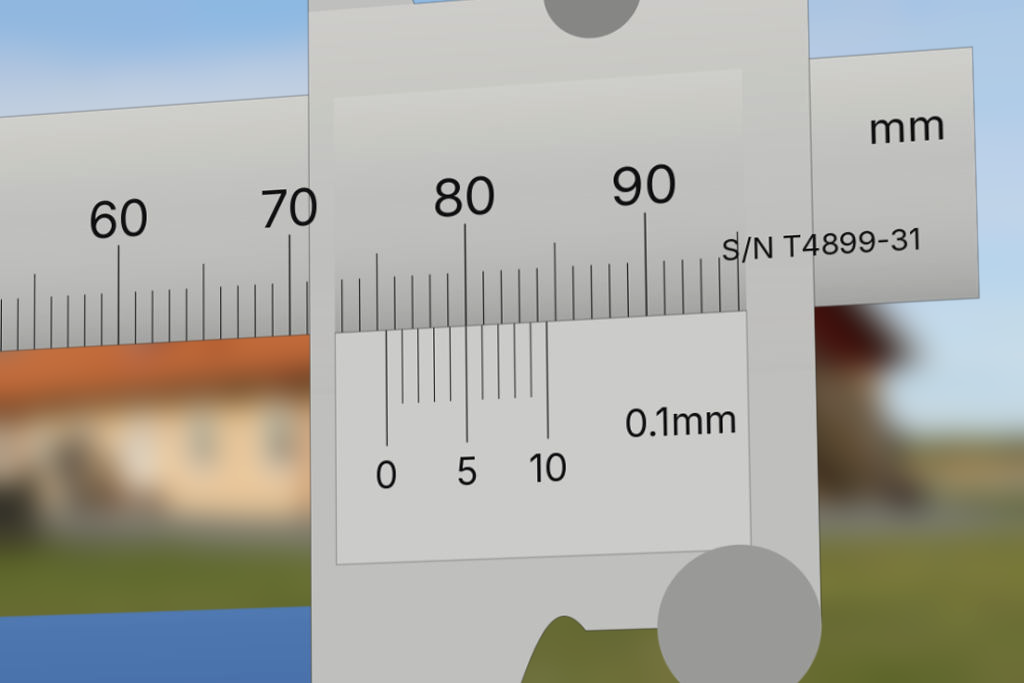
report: 75.5 (mm)
